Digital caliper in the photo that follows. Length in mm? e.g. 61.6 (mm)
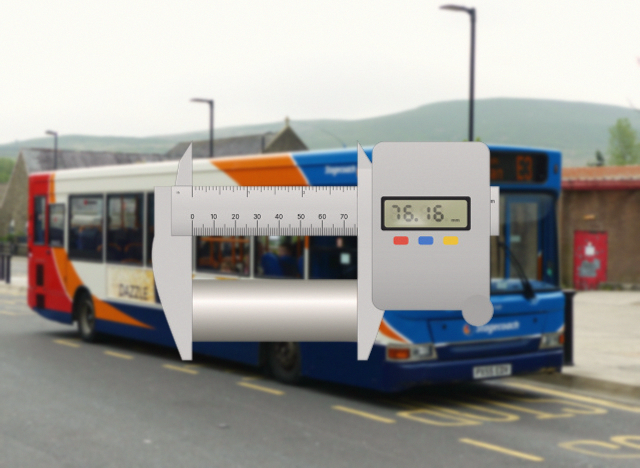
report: 76.16 (mm)
